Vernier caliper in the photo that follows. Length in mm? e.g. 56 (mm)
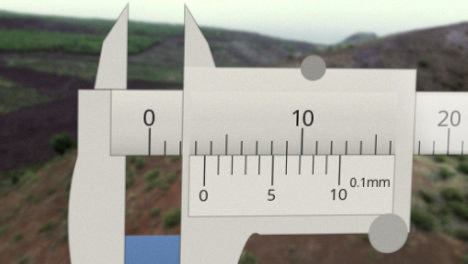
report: 3.6 (mm)
